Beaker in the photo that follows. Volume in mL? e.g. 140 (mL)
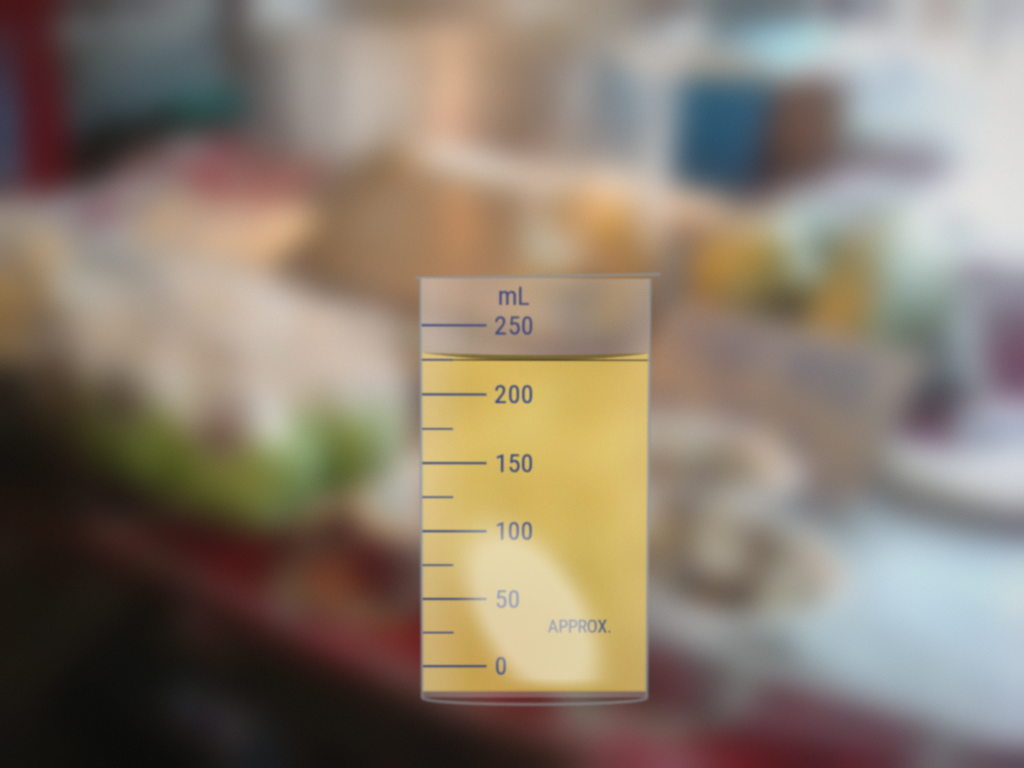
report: 225 (mL)
